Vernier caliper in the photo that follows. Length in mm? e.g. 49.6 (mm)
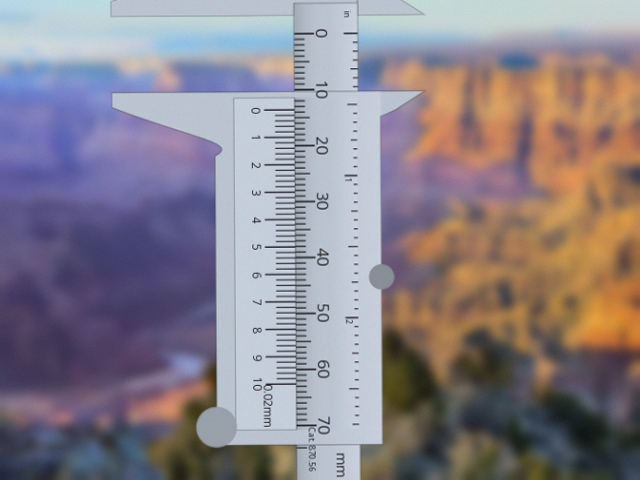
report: 13.6 (mm)
